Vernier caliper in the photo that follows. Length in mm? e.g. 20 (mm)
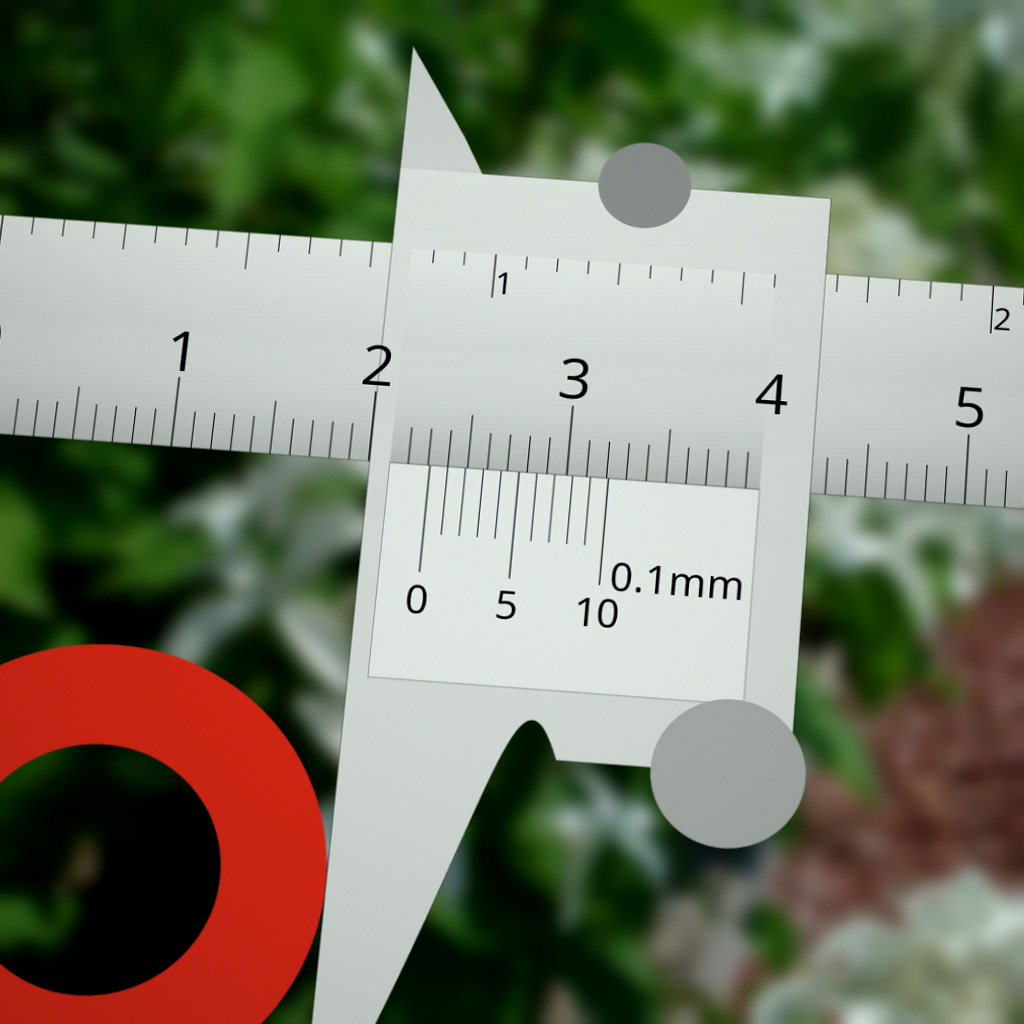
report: 23.1 (mm)
